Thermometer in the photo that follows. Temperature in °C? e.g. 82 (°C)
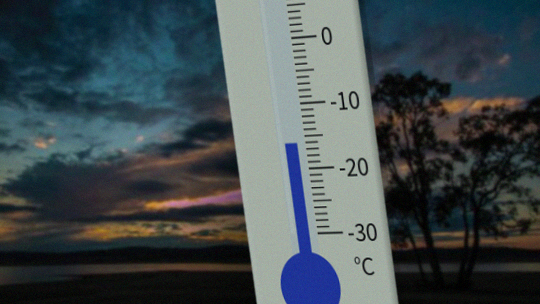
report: -16 (°C)
